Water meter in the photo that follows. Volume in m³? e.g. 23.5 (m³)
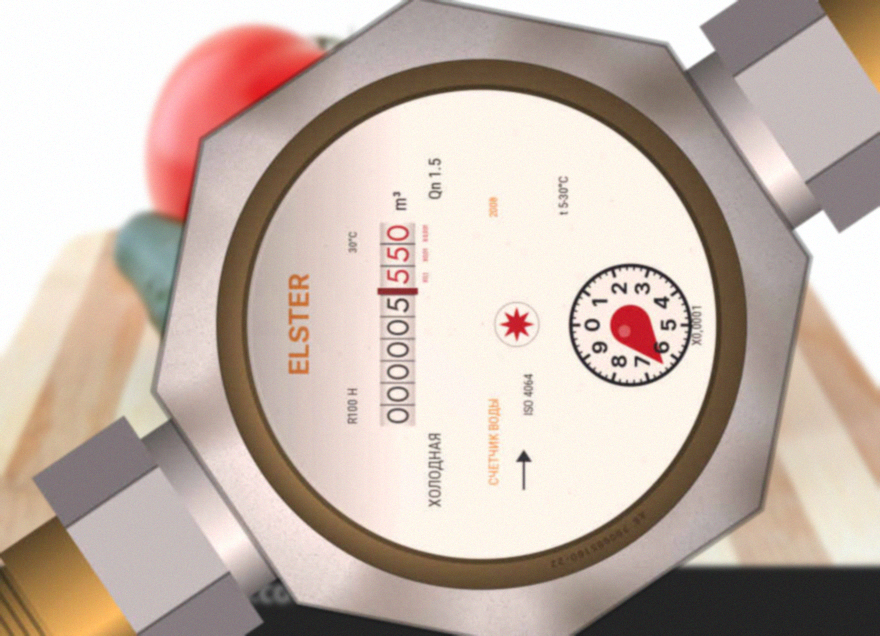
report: 5.5506 (m³)
